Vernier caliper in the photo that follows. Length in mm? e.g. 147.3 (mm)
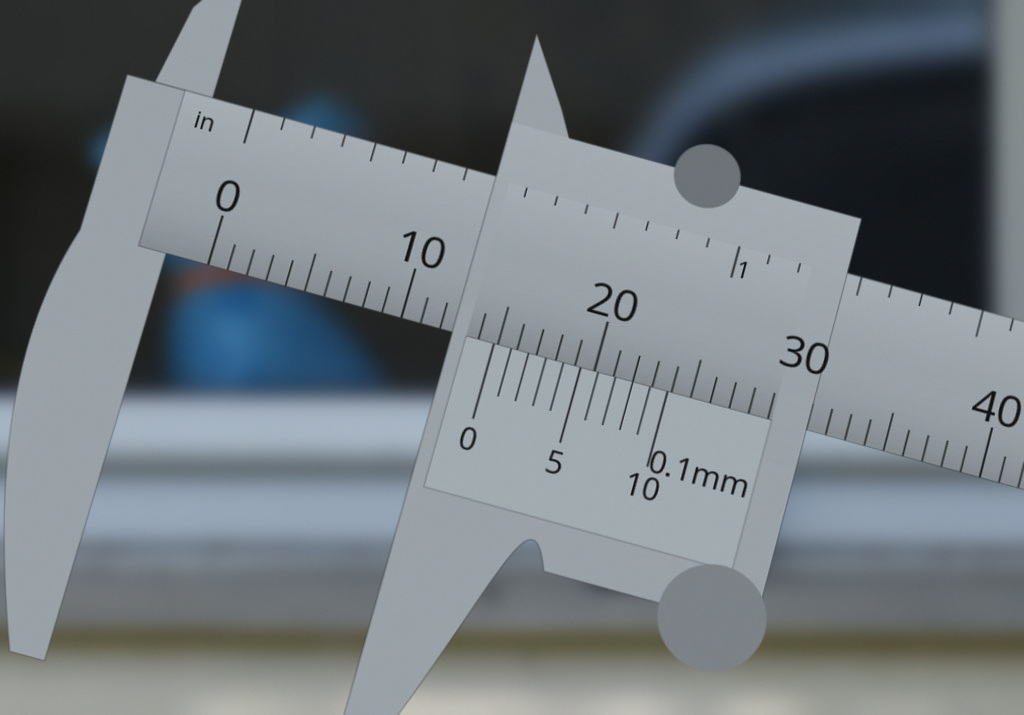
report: 14.8 (mm)
